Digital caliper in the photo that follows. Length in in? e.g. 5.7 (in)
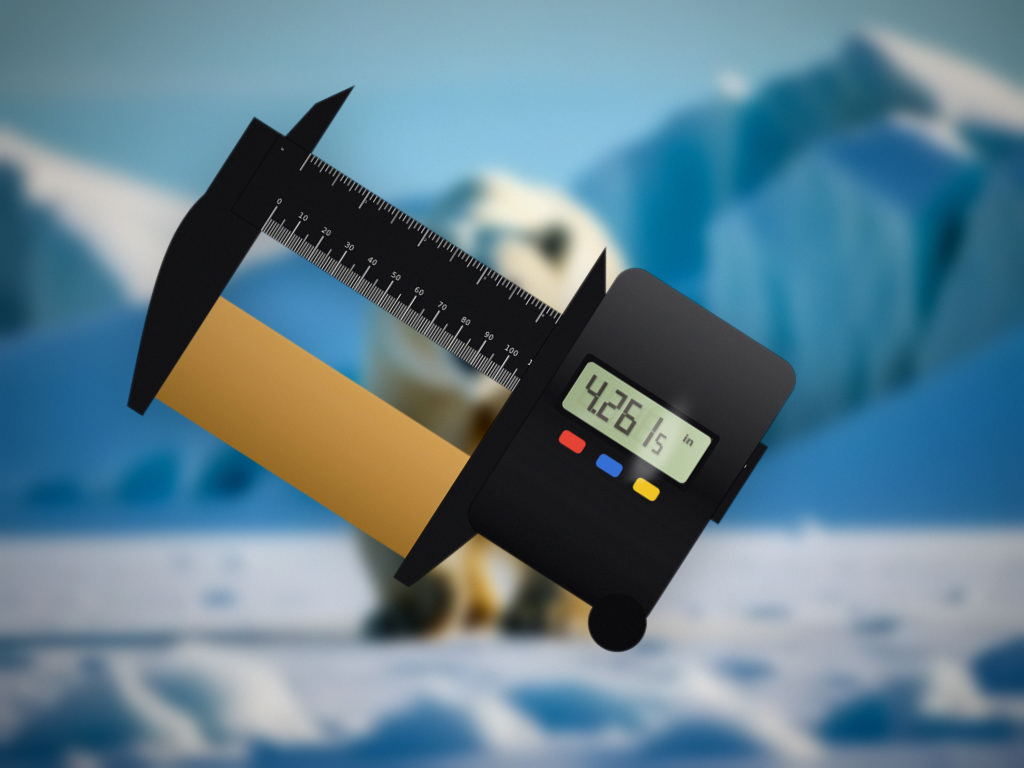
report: 4.2615 (in)
